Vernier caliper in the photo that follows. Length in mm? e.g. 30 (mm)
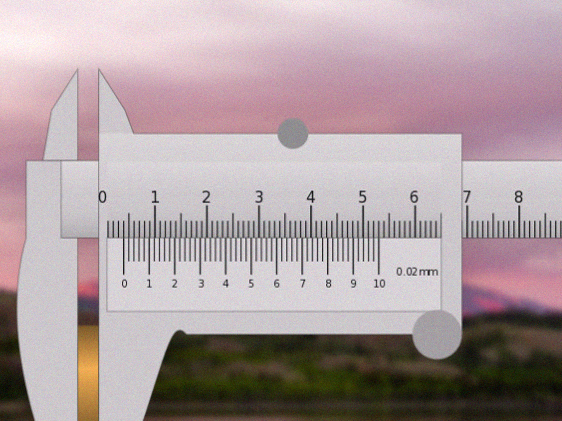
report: 4.0 (mm)
